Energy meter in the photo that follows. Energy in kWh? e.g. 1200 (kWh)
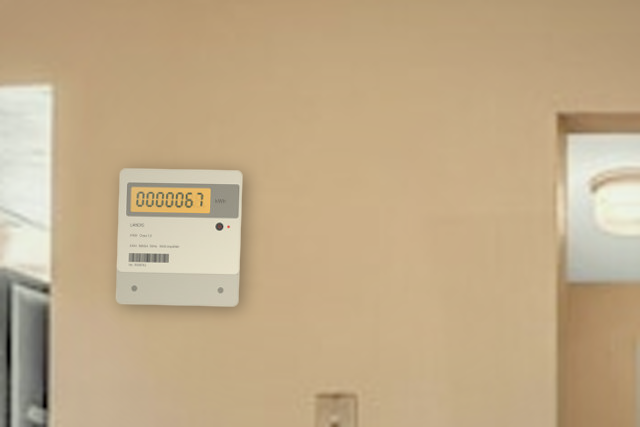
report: 67 (kWh)
